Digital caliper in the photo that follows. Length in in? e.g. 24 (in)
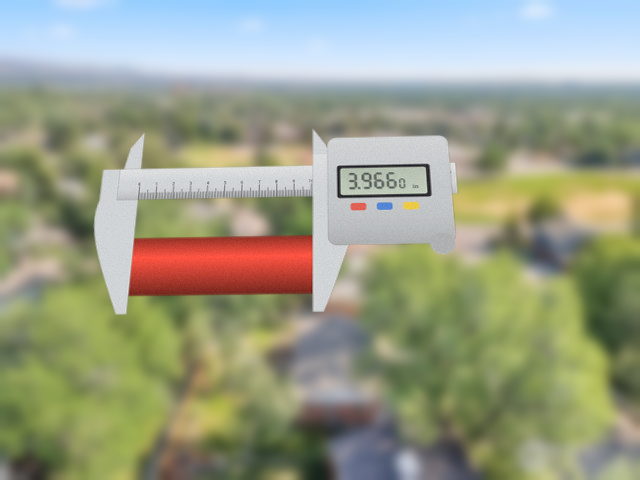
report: 3.9660 (in)
